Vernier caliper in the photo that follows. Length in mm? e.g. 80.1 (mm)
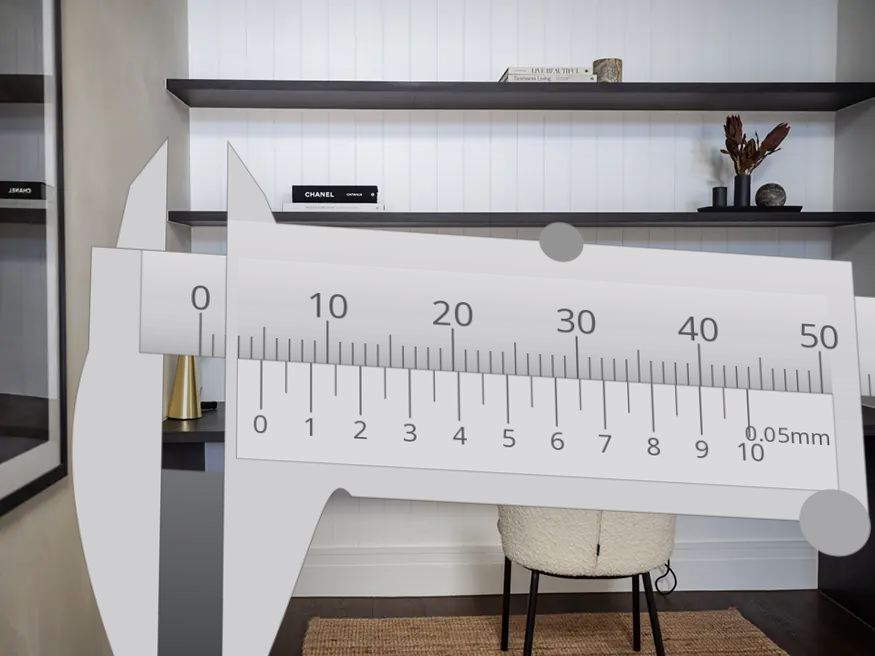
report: 4.8 (mm)
